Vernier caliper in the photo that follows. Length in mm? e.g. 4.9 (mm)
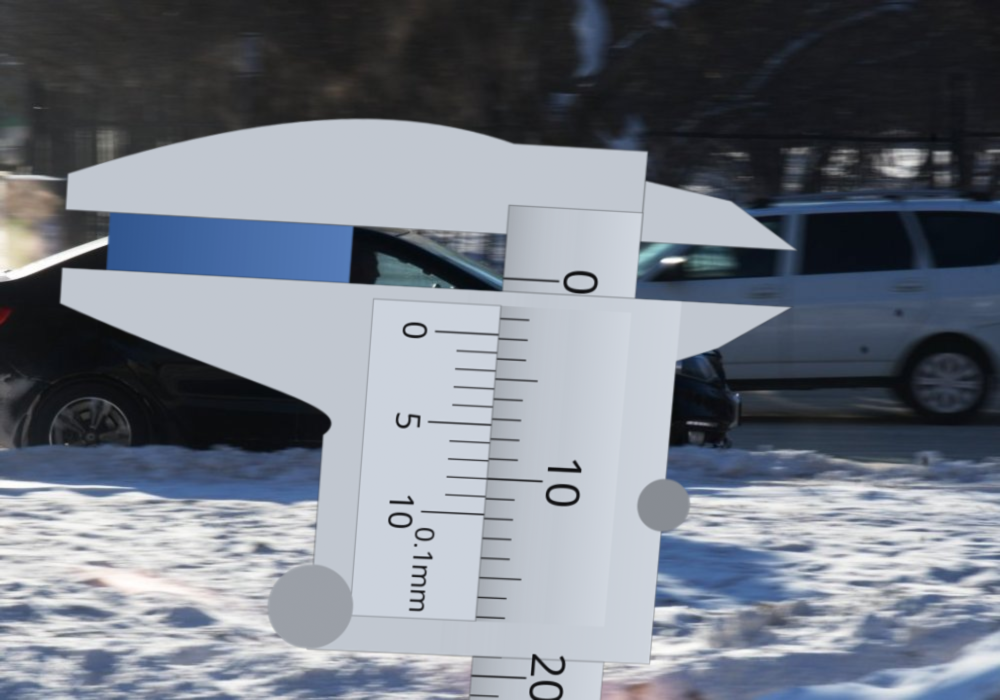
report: 2.8 (mm)
